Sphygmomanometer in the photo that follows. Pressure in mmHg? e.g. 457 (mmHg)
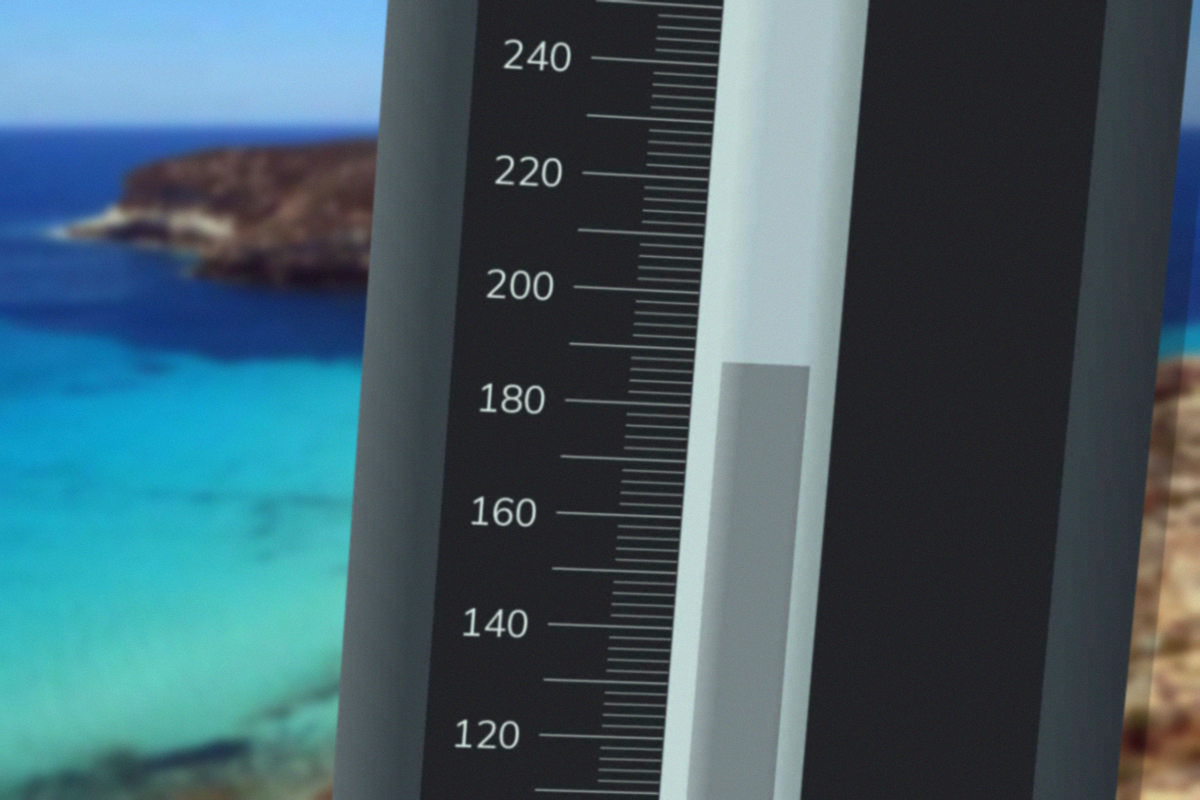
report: 188 (mmHg)
